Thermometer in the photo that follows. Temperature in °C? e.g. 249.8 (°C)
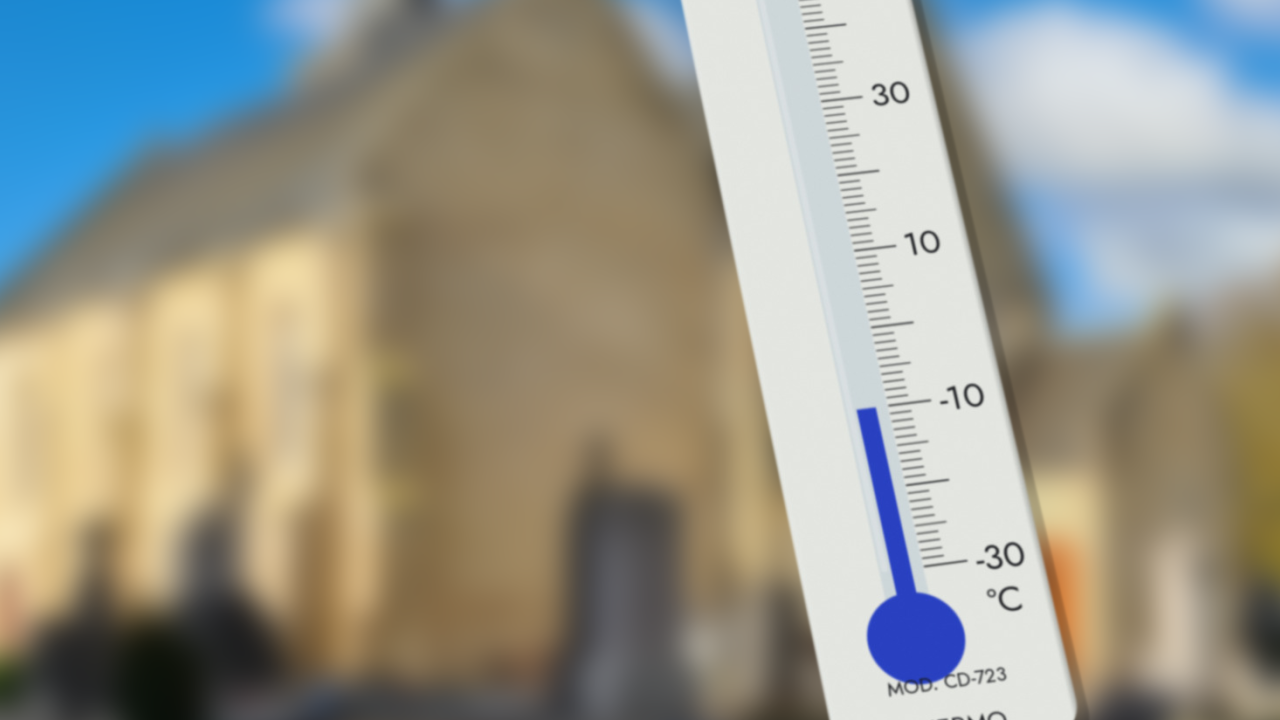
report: -10 (°C)
